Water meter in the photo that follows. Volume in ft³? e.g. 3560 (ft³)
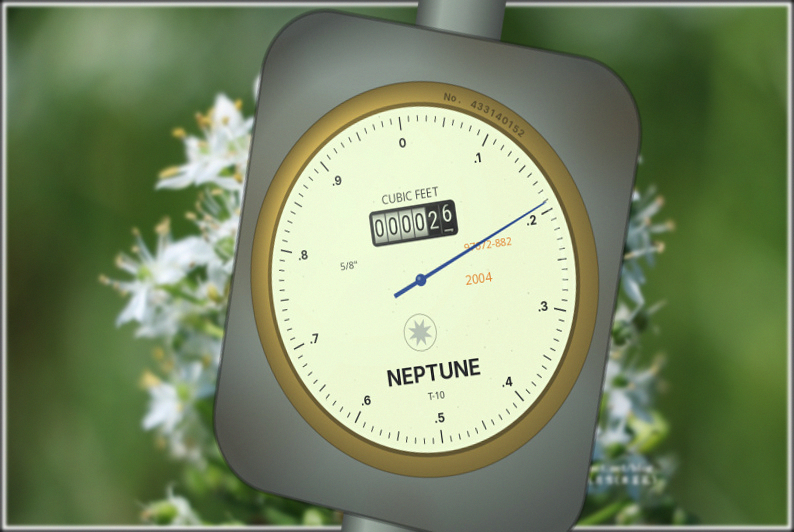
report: 26.19 (ft³)
